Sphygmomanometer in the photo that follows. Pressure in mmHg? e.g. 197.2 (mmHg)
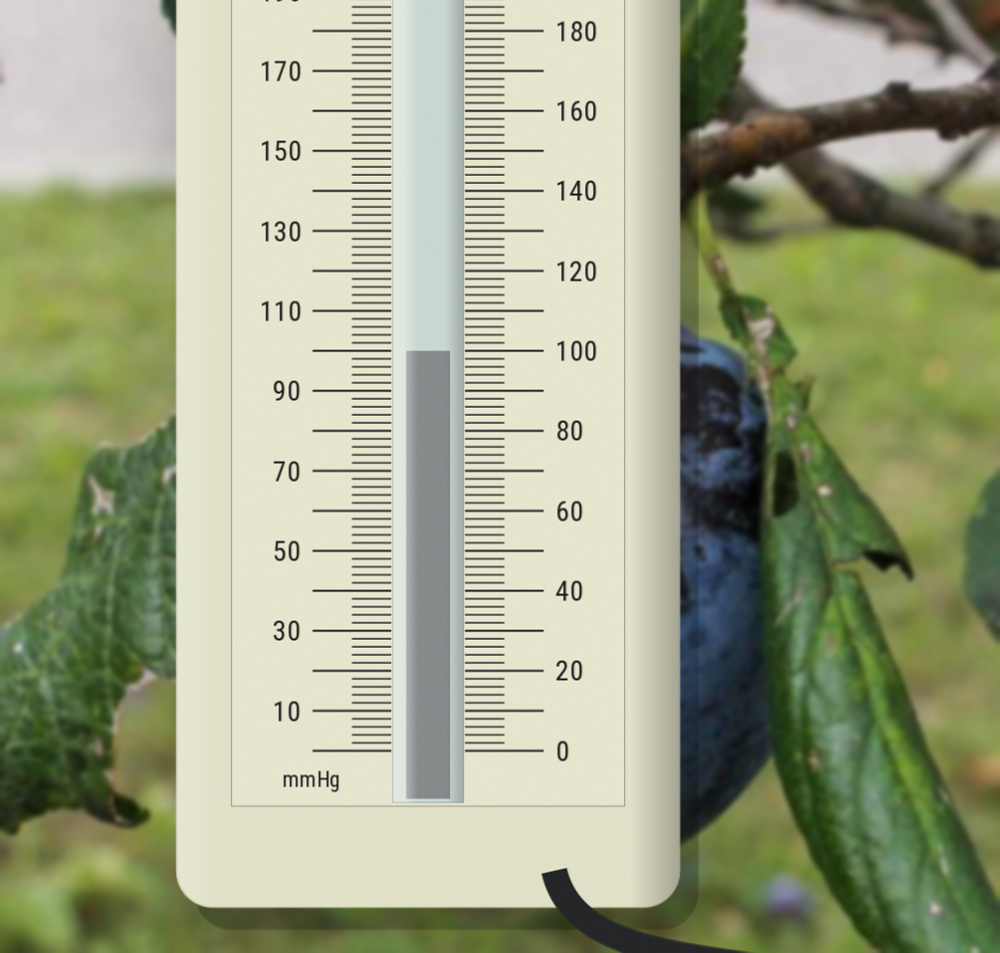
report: 100 (mmHg)
